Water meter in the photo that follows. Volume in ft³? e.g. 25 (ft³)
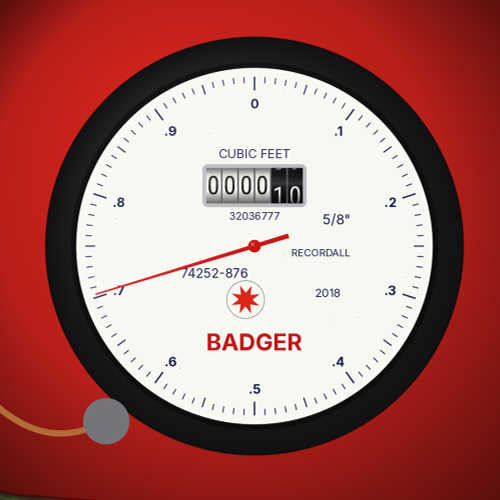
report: 9.70 (ft³)
